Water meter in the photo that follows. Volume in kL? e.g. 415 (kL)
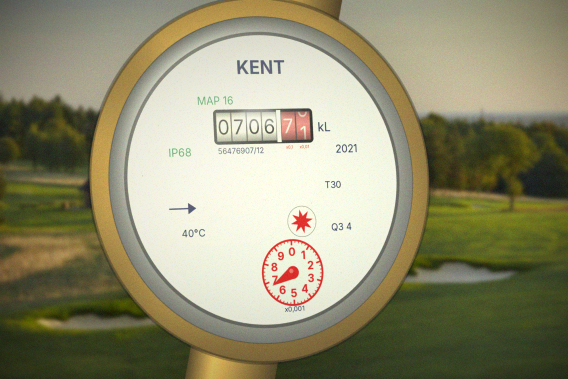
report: 706.706 (kL)
